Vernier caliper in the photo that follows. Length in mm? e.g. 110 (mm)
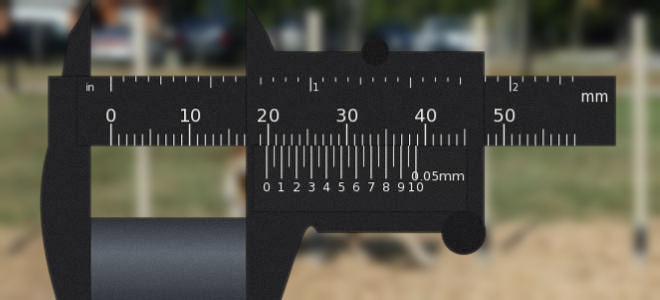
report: 19.8 (mm)
